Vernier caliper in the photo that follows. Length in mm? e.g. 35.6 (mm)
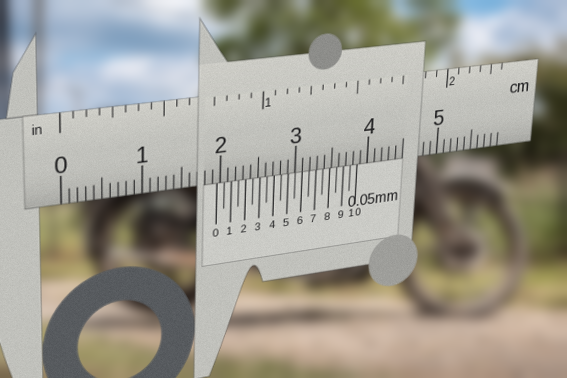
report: 19.6 (mm)
